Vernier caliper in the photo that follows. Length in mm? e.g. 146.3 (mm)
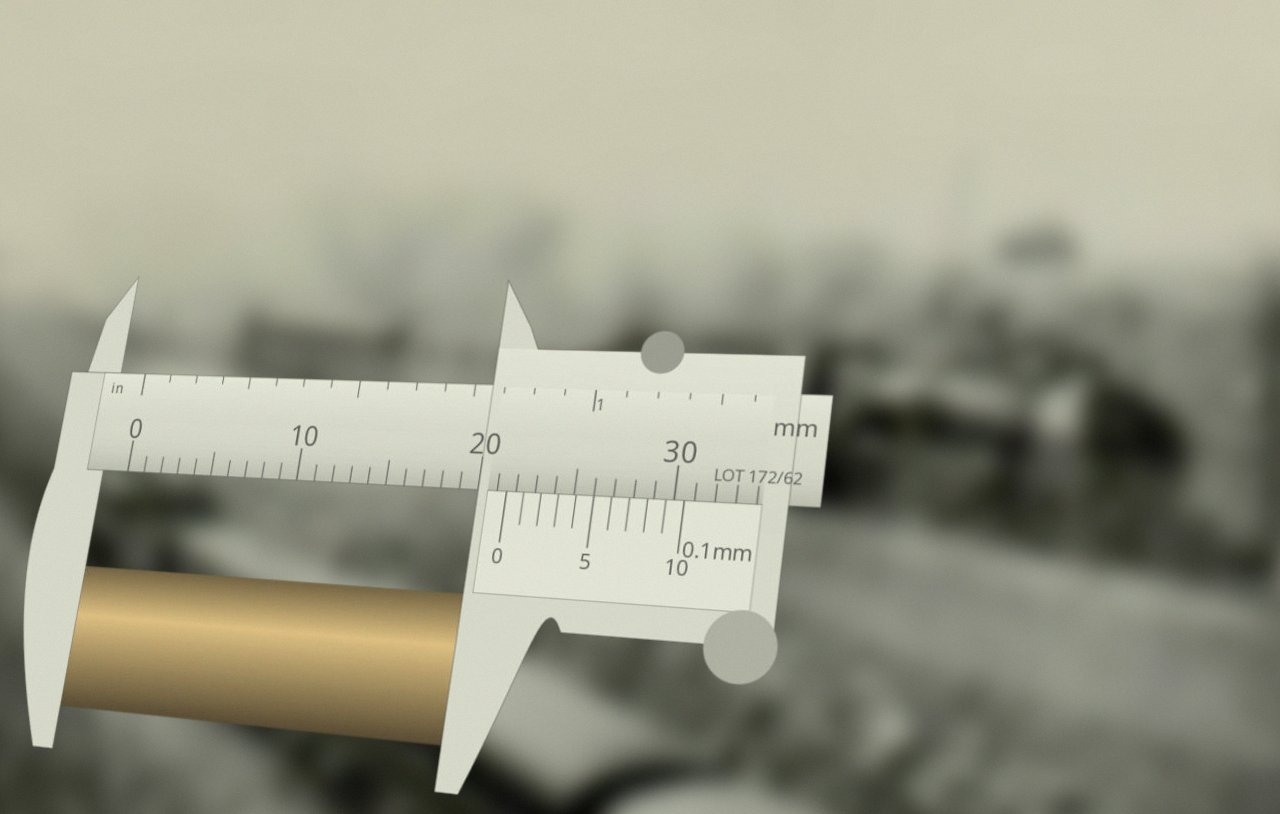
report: 21.5 (mm)
